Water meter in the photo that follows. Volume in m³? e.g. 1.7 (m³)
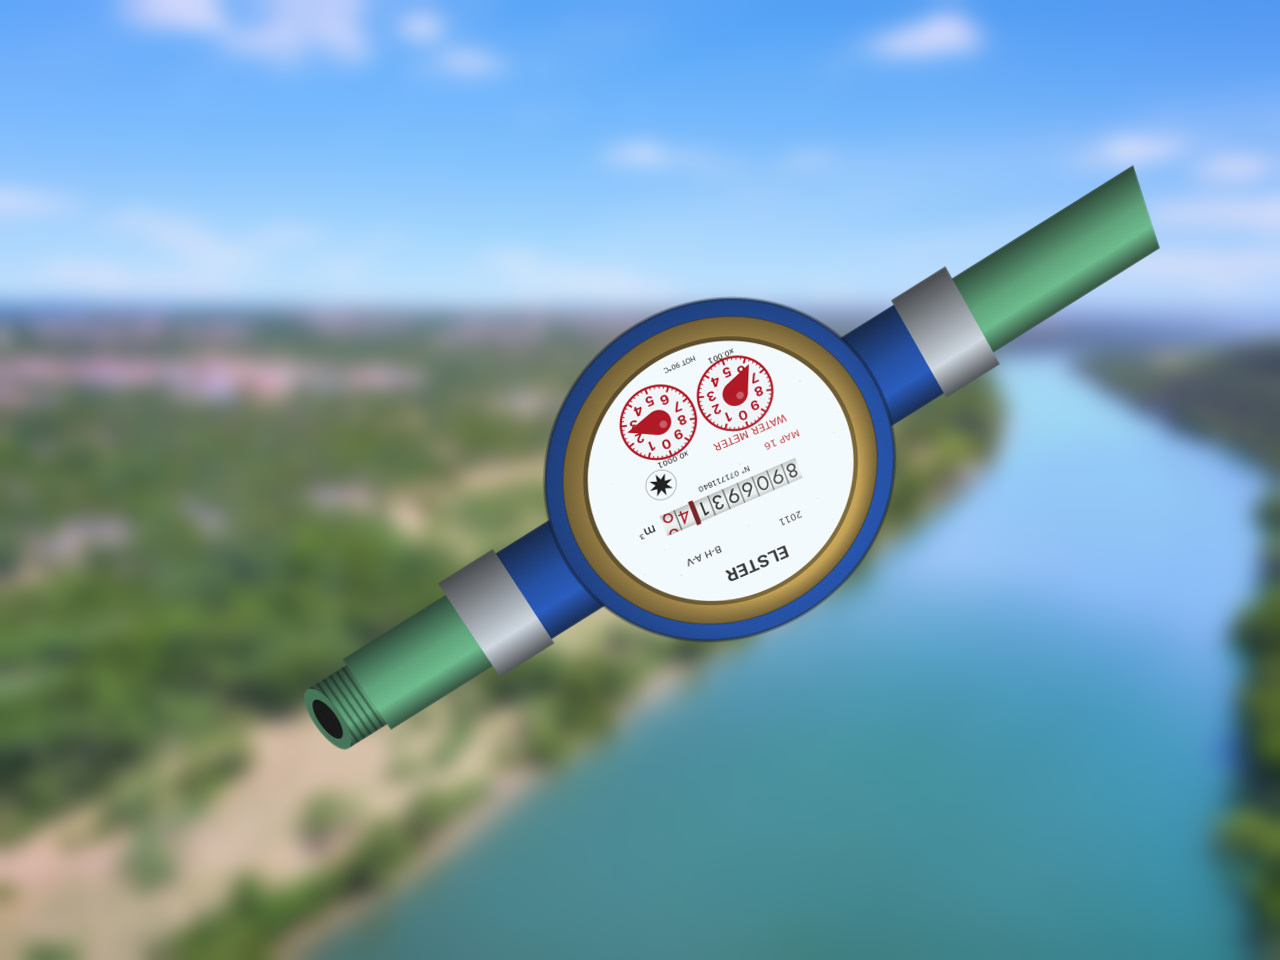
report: 8906931.4862 (m³)
